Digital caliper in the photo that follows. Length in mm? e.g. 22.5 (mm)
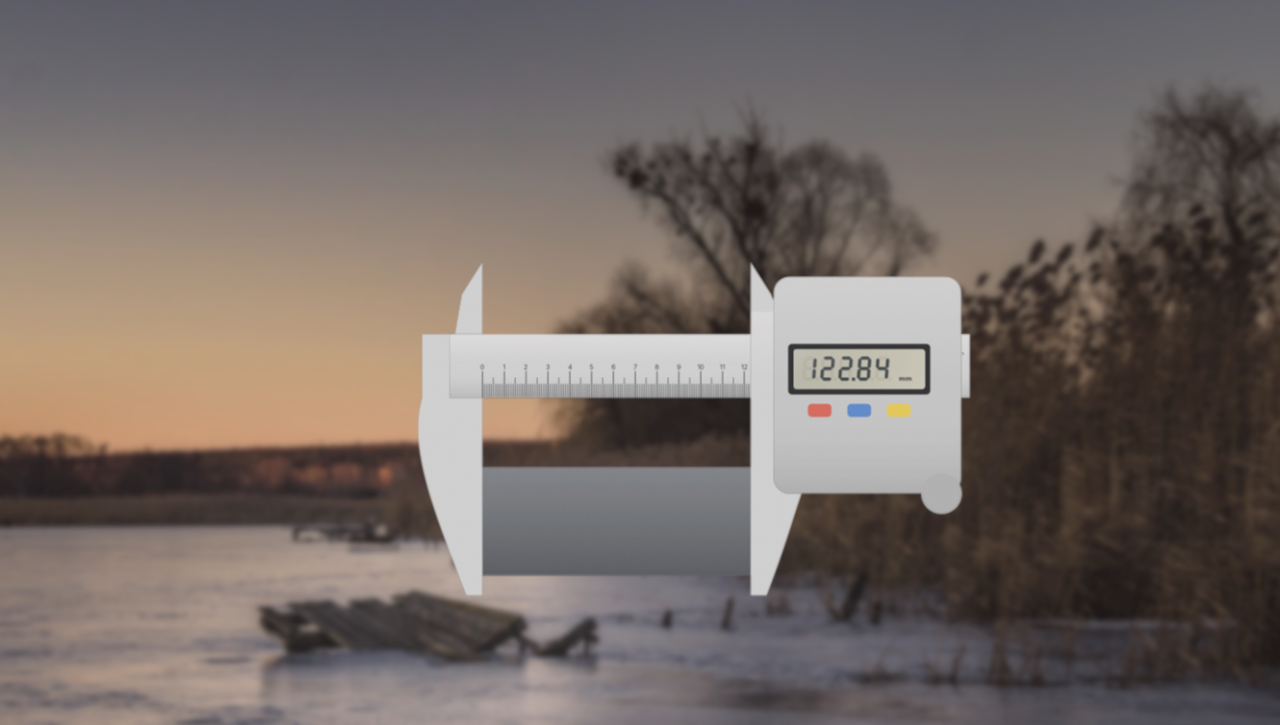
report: 122.84 (mm)
